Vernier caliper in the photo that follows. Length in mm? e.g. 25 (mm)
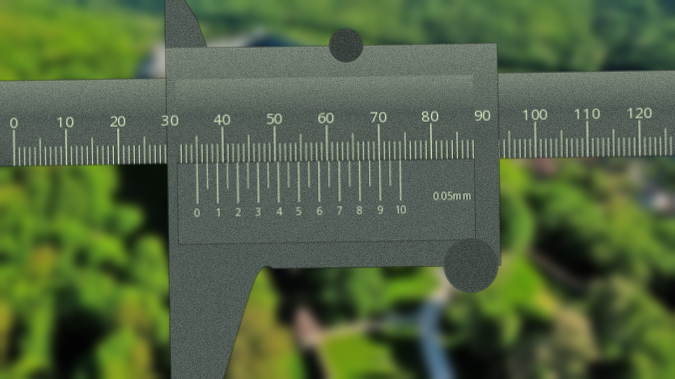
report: 35.0 (mm)
